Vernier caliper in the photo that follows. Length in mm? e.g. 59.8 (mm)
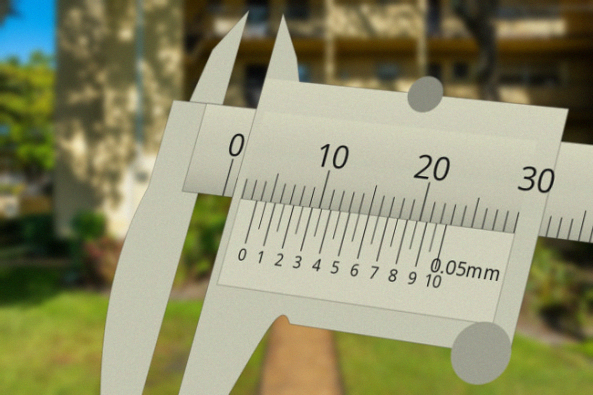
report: 3.6 (mm)
